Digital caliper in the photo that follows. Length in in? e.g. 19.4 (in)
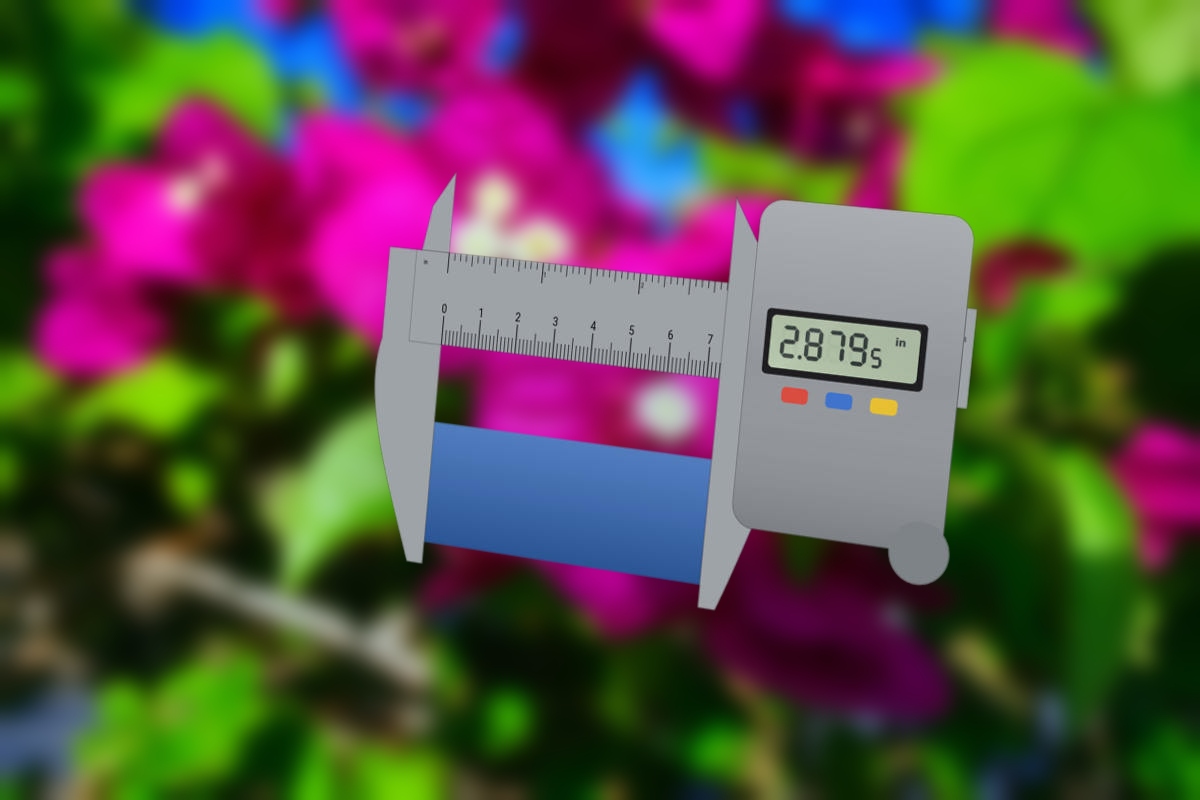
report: 2.8795 (in)
